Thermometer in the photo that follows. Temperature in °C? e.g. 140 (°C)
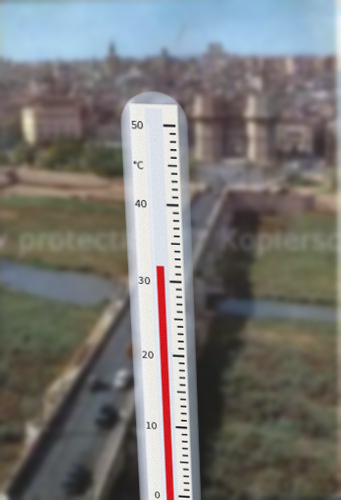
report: 32 (°C)
